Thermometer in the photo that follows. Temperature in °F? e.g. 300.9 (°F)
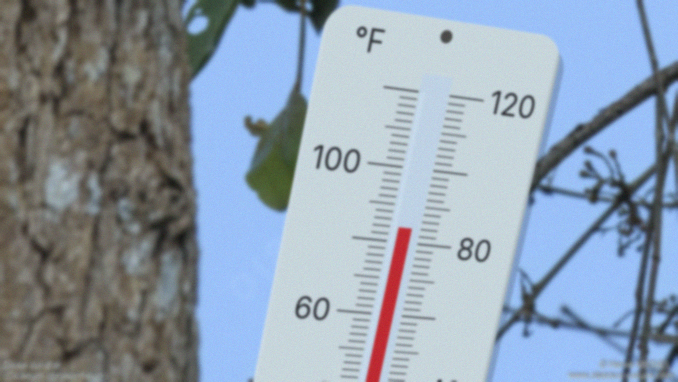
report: 84 (°F)
